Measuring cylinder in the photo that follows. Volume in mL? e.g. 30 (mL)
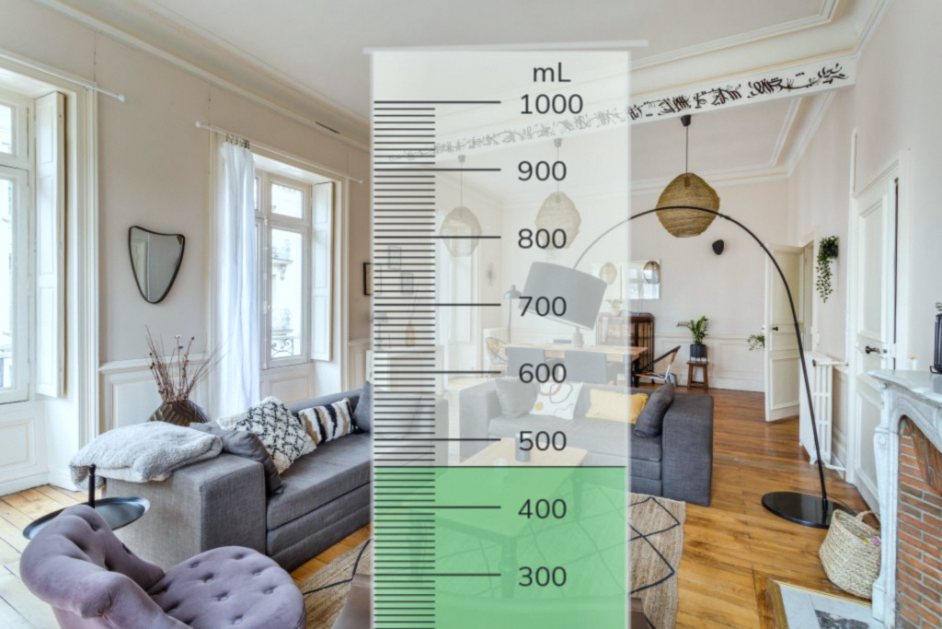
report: 460 (mL)
